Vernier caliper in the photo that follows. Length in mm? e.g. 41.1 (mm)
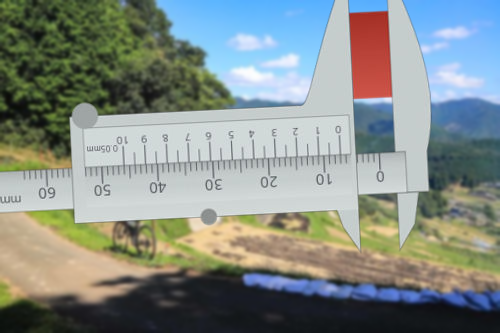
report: 7.0 (mm)
